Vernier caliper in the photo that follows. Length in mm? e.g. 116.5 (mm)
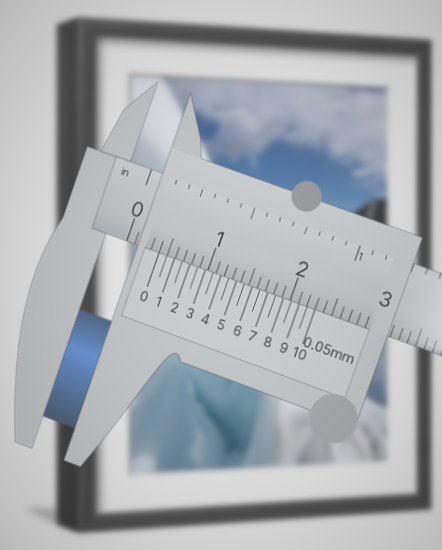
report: 4.0 (mm)
